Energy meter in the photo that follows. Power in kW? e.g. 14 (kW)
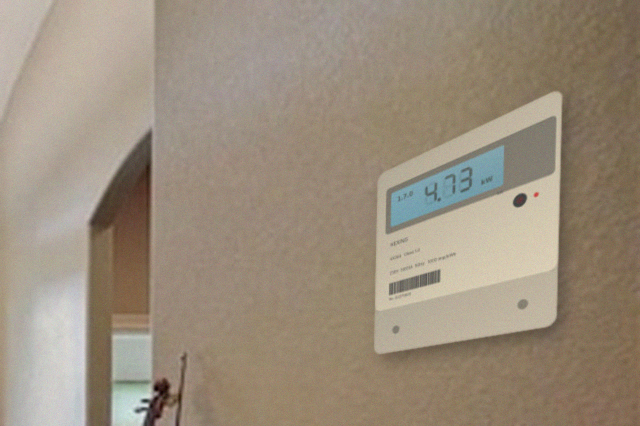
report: 4.73 (kW)
